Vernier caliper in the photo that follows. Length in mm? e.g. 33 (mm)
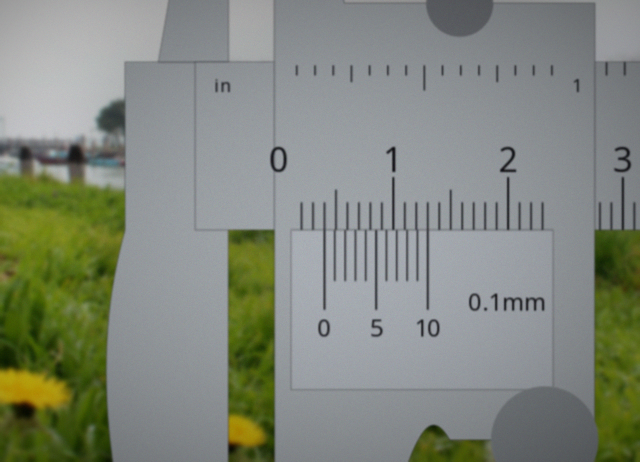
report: 4.0 (mm)
